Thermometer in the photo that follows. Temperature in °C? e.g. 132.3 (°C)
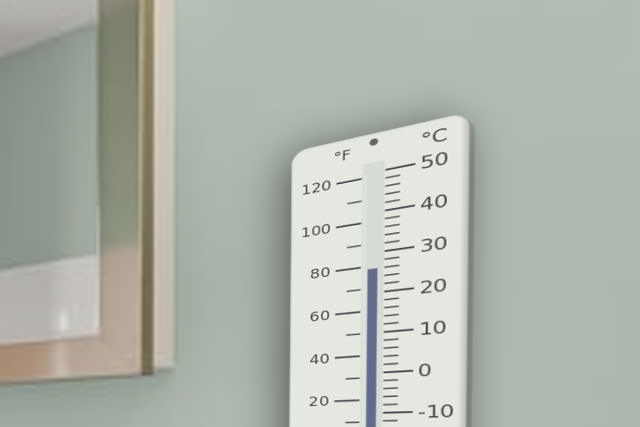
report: 26 (°C)
